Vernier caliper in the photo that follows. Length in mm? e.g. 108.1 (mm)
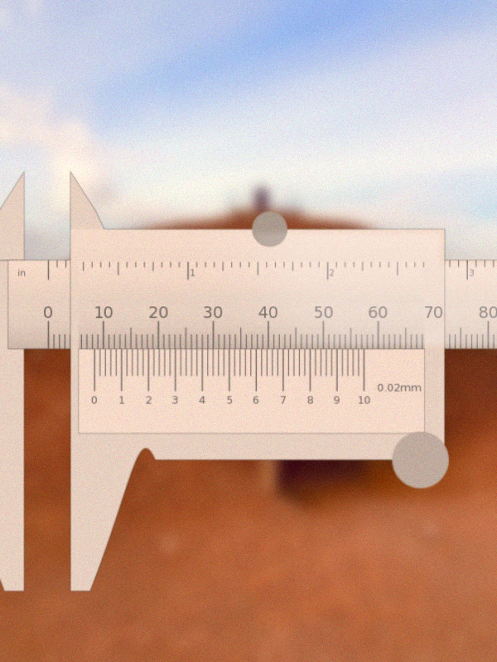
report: 8.4 (mm)
